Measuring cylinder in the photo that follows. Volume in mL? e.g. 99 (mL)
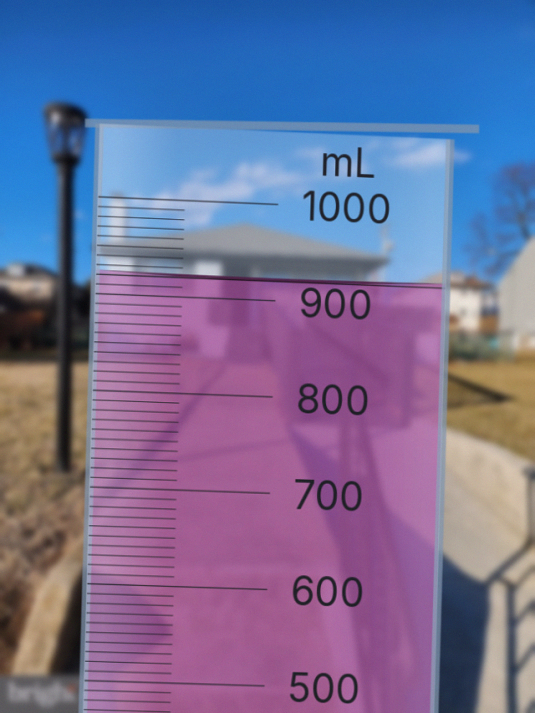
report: 920 (mL)
